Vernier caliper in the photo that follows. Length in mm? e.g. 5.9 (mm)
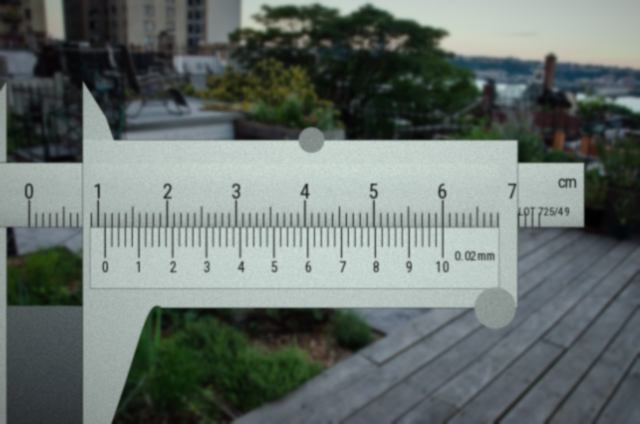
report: 11.0 (mm)
